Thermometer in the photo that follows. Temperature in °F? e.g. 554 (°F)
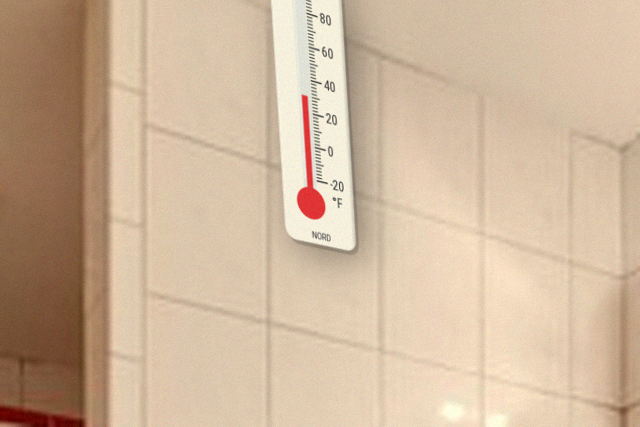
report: 30 (°F)
